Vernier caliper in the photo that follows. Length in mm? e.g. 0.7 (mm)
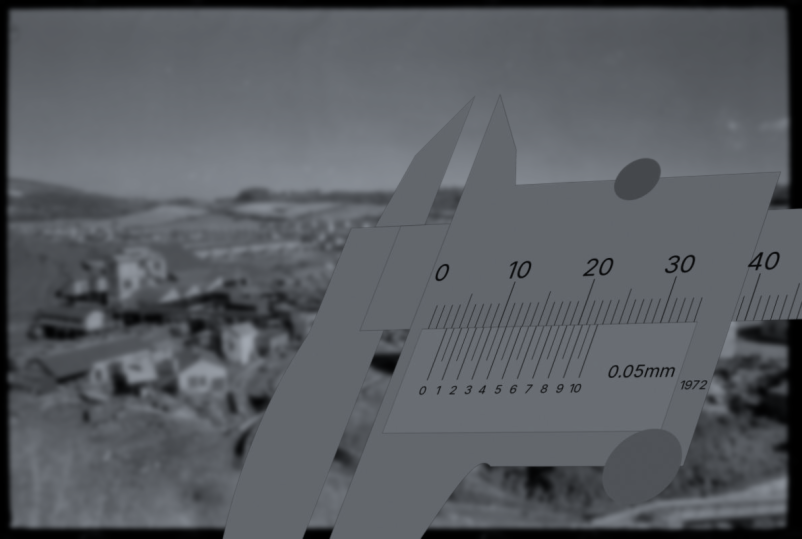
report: 3.4 (mm)
